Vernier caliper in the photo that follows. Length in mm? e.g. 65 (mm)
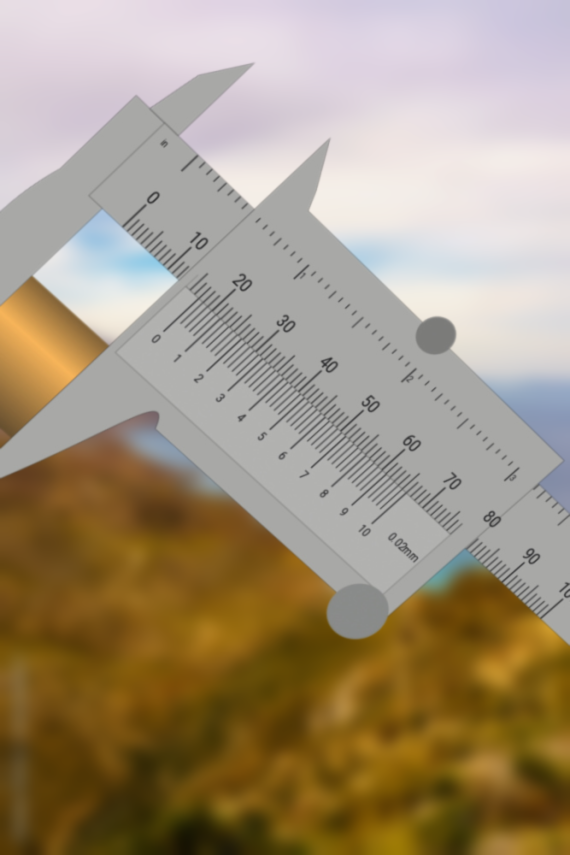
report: 17.0 (mm)
